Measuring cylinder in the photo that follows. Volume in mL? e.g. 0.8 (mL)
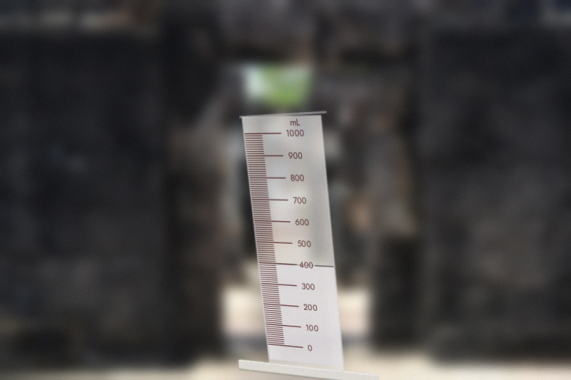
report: 400 (mL)
